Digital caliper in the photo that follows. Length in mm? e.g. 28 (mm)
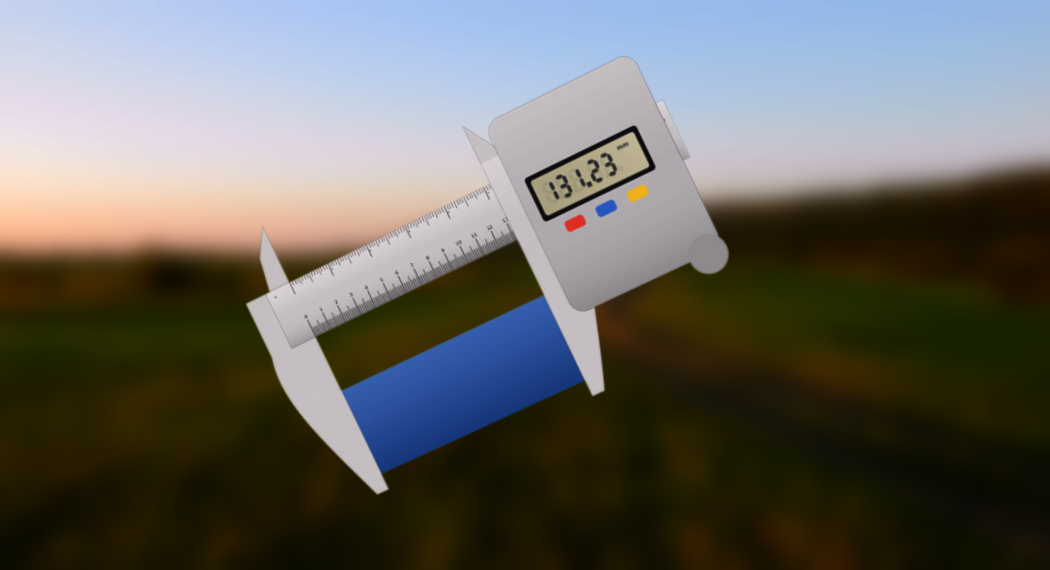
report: 131.23 (mm)
